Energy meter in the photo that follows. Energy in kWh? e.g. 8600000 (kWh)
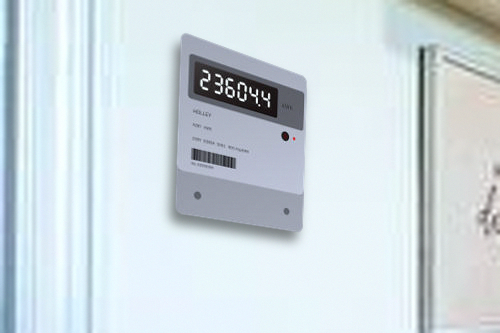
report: 23604.4 (kWh)
